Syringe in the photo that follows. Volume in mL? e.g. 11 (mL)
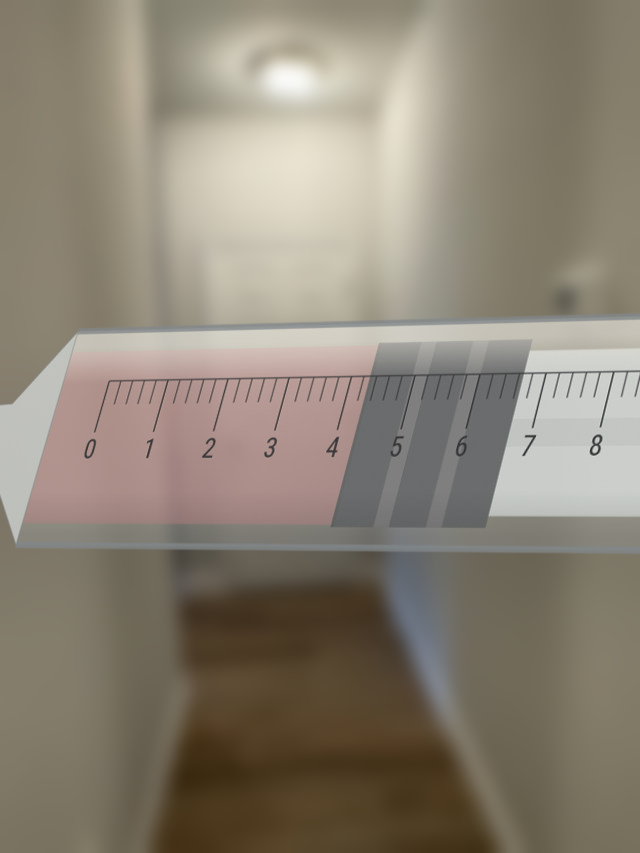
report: 4.3 (mL)
